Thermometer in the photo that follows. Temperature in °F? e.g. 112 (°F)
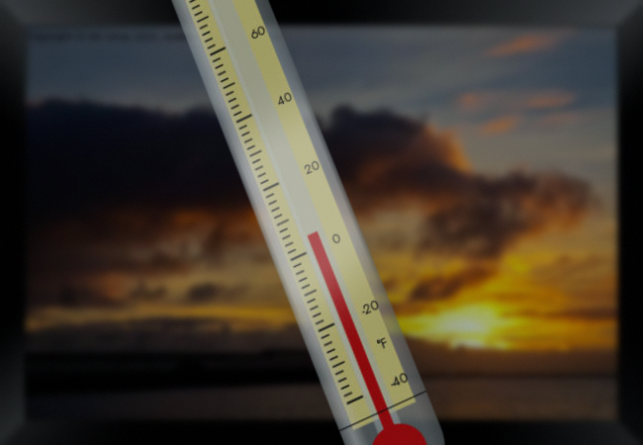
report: 4 (°F)
